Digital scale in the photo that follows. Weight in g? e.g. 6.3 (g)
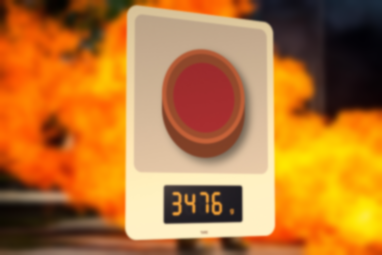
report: 3476 (g)
